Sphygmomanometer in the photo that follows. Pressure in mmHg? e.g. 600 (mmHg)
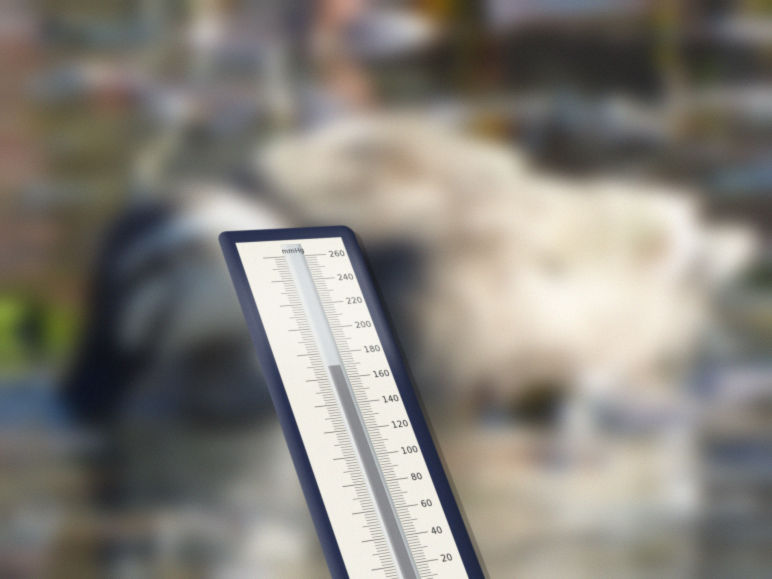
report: 170 (mmHg)
